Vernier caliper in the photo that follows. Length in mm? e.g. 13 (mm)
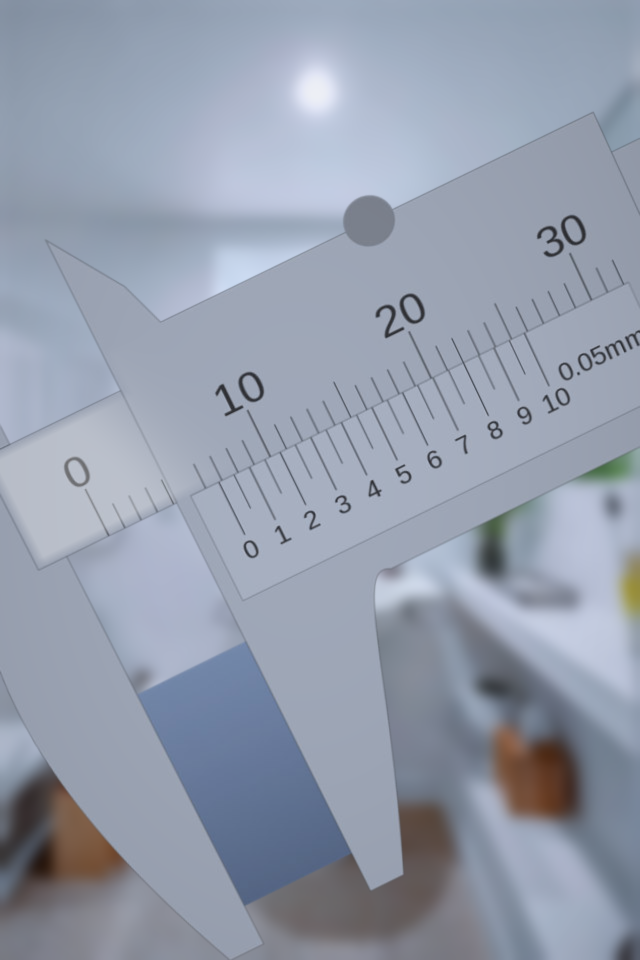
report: 6.8 (mm)
